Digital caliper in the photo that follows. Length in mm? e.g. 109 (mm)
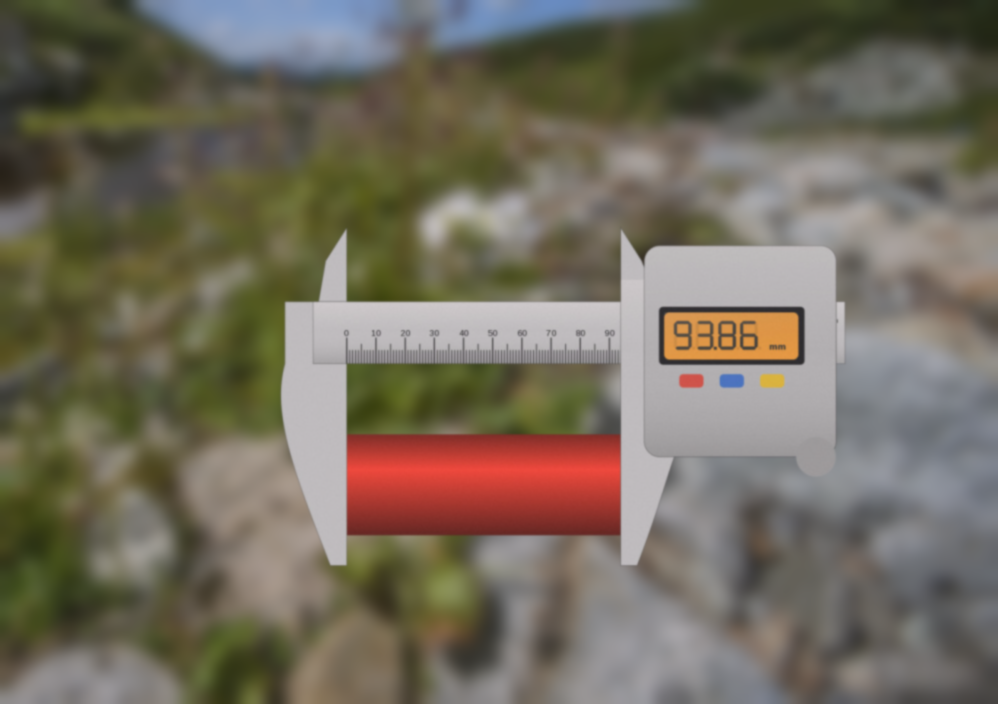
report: 93.86 (mm)
